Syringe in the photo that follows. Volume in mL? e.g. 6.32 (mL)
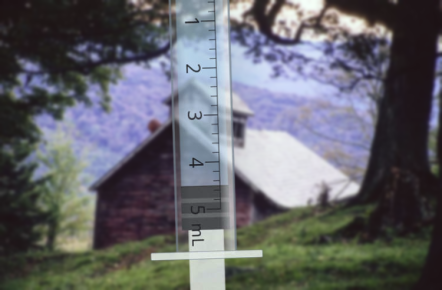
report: 4.5 (mL)
